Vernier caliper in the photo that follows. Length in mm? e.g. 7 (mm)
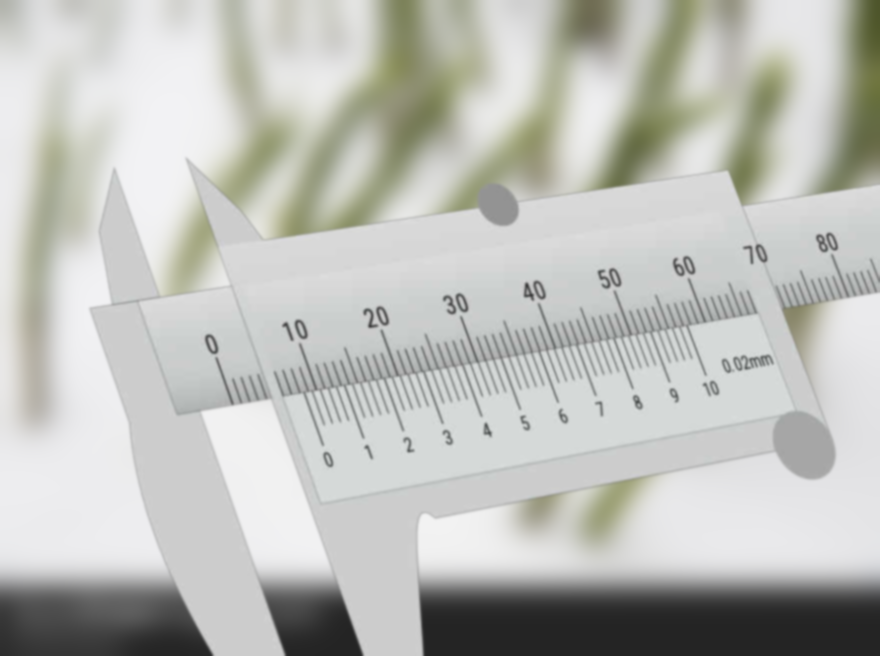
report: 8.5 (mm)
